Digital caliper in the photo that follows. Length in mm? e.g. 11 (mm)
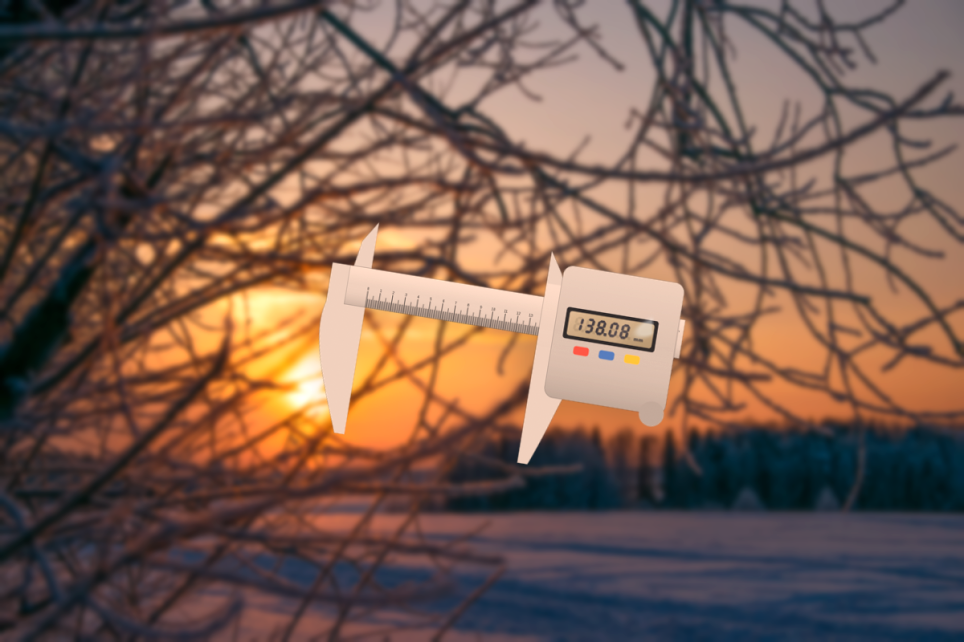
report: 138.08 (mm)
